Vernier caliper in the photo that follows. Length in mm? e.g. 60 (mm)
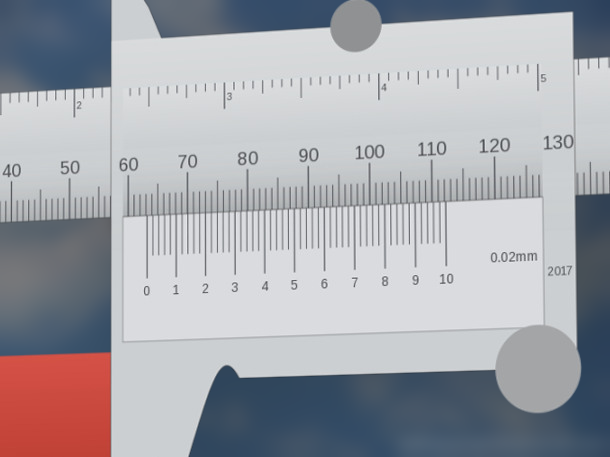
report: 63.2 (mm)
